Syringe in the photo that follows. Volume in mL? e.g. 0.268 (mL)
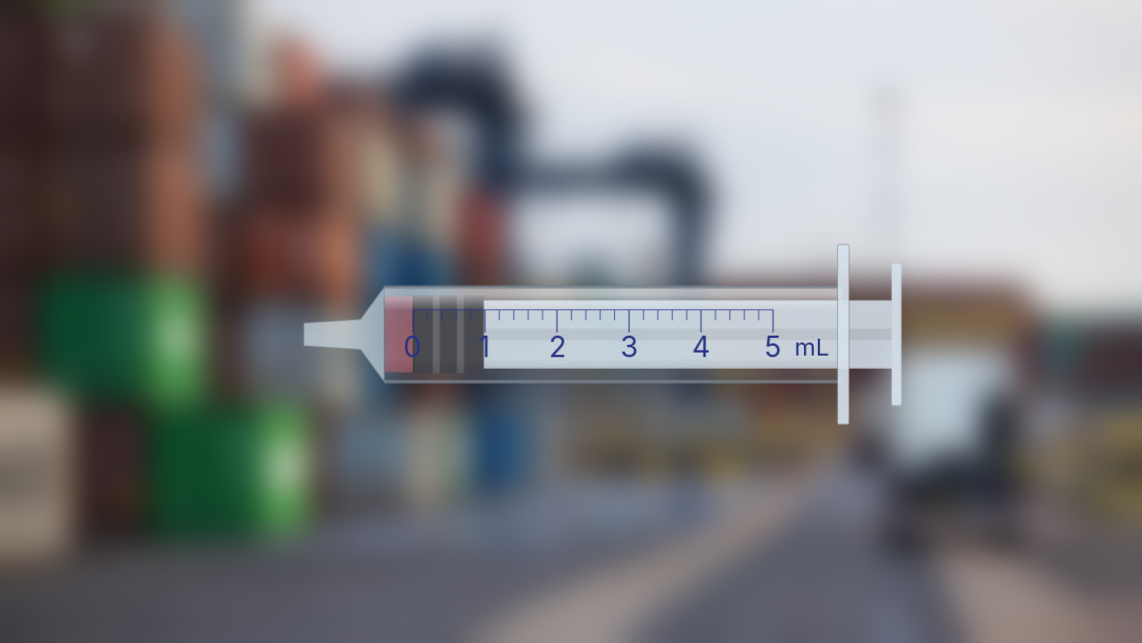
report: 0 (mL)
